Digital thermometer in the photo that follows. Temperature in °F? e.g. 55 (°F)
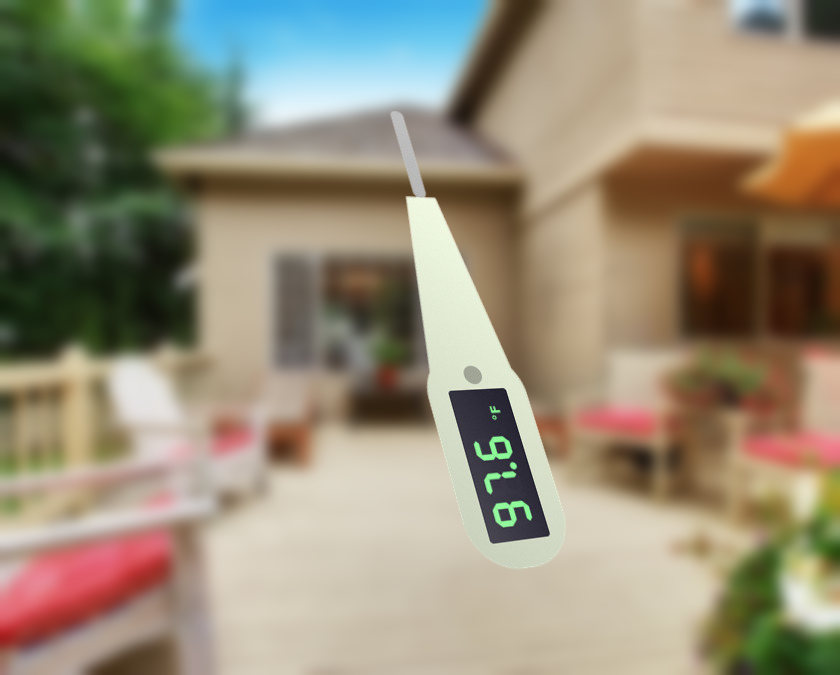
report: 97.6 (°F)
